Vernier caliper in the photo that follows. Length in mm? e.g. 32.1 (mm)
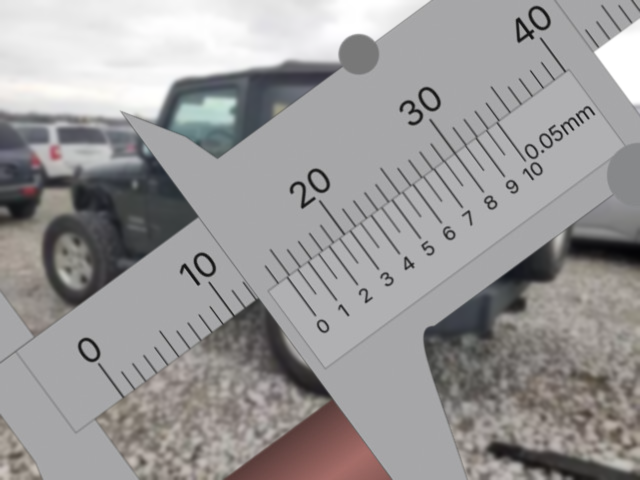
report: 14.8 (mm)
